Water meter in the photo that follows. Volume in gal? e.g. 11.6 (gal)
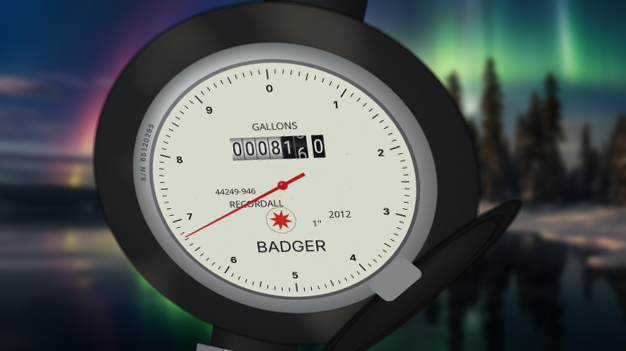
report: 8156.7 (gal)
